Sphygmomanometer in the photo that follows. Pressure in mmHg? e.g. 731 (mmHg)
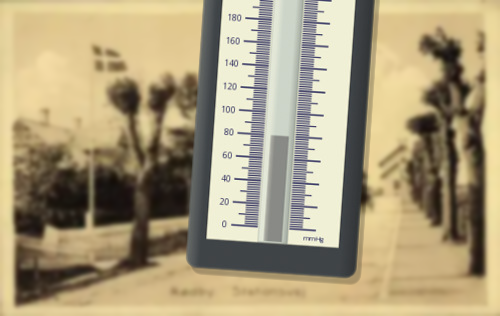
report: 80 (mmHg)
